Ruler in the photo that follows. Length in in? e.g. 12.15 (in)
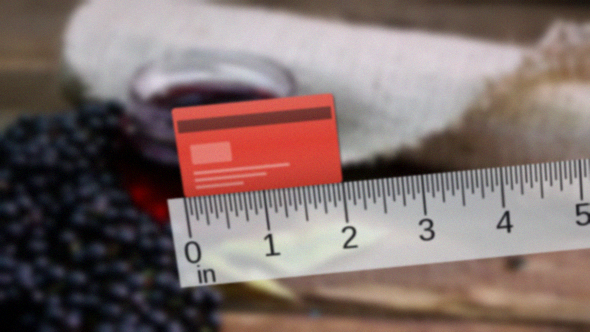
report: 2 (in)
